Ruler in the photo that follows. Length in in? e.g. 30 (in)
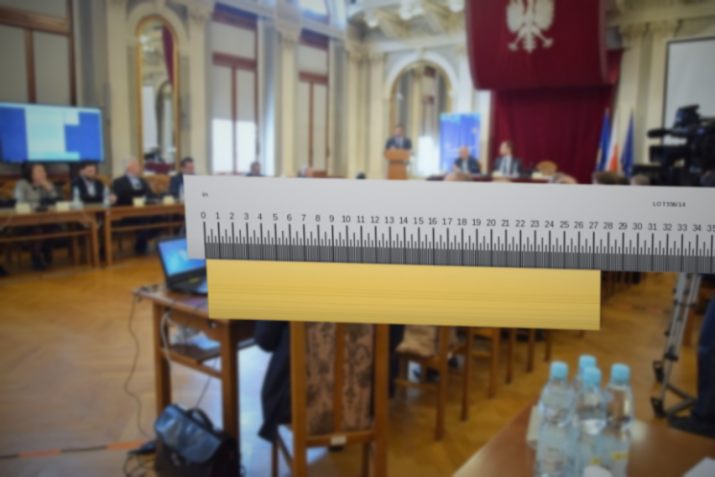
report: 27.5 (in)
